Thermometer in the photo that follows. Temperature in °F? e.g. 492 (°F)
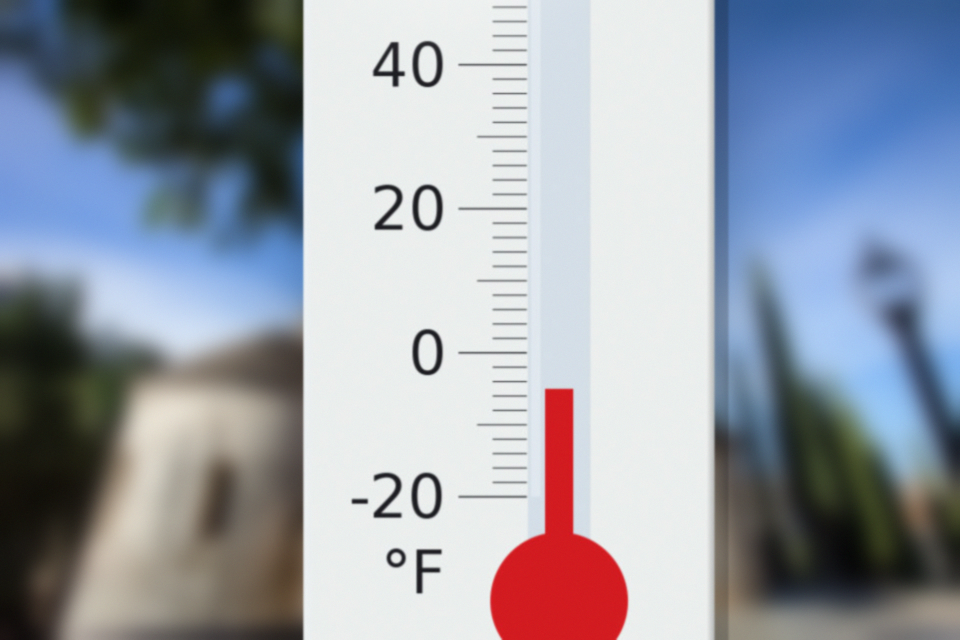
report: -5 (°F)
